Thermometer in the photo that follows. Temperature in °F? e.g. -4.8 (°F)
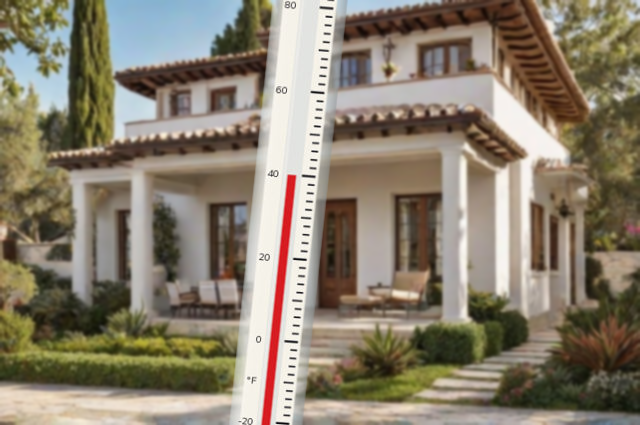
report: 40 (°F)
